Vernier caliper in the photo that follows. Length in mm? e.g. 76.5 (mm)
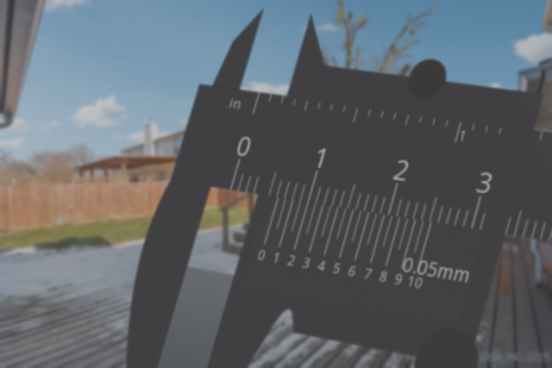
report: 6.2 (mm)
